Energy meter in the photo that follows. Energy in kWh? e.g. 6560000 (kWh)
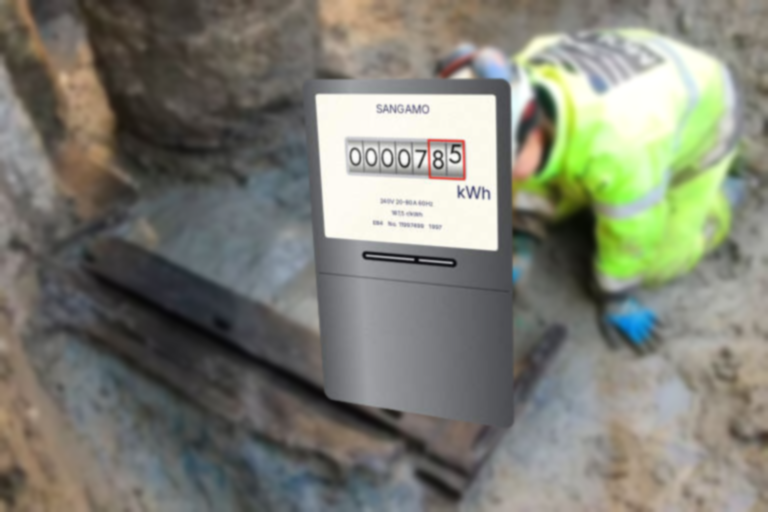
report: 7.85 (kWh)
